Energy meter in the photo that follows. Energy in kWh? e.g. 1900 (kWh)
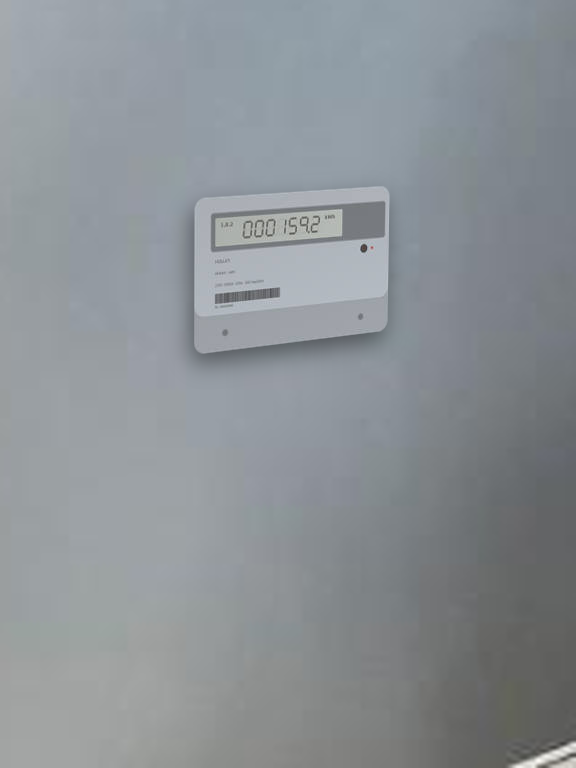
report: 159.2 (kWh)
